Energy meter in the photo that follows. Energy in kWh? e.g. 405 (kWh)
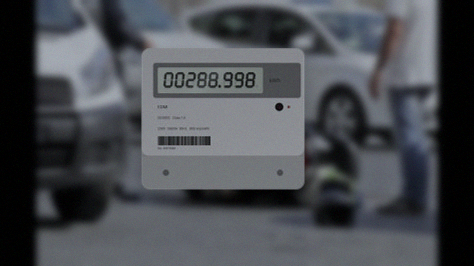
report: 288.998 (kWh)
